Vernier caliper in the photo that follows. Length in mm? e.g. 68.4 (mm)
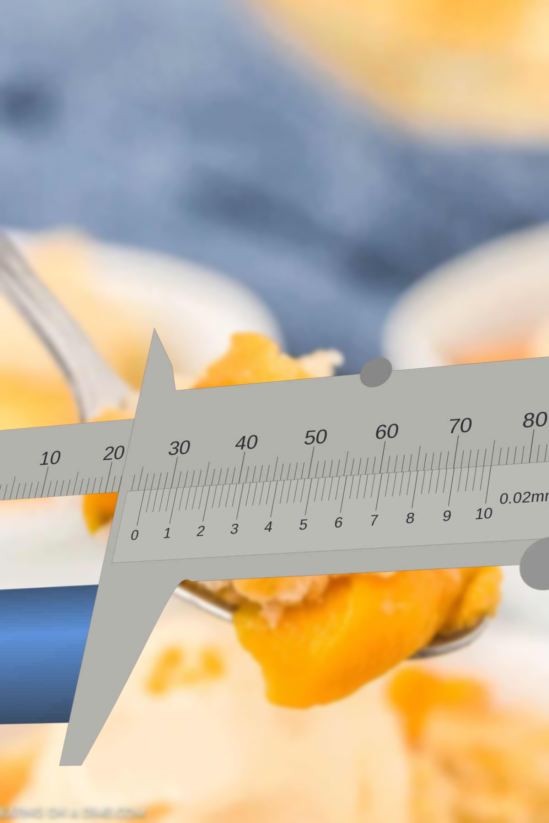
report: 26.0 (mm)
